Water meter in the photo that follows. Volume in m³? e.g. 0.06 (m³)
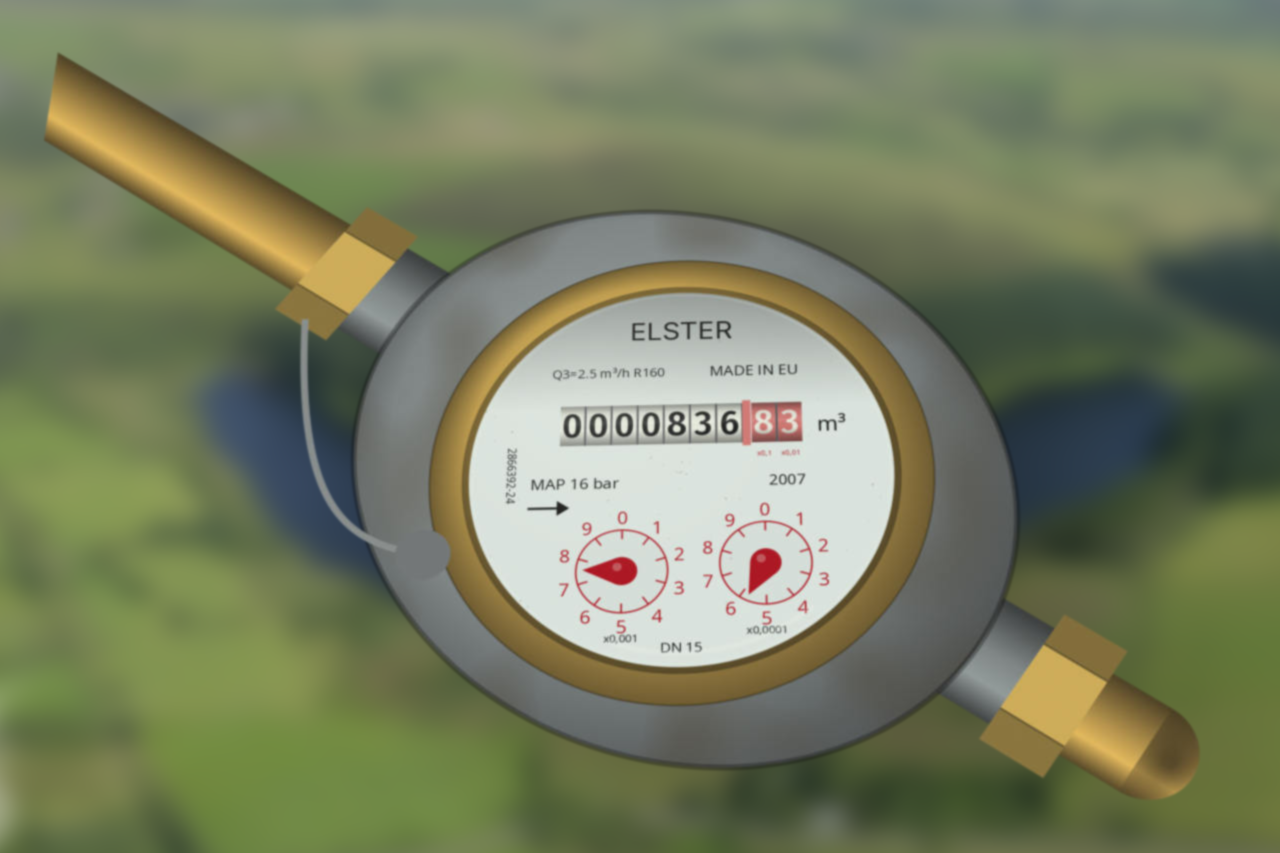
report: 836.8375 (m³)
